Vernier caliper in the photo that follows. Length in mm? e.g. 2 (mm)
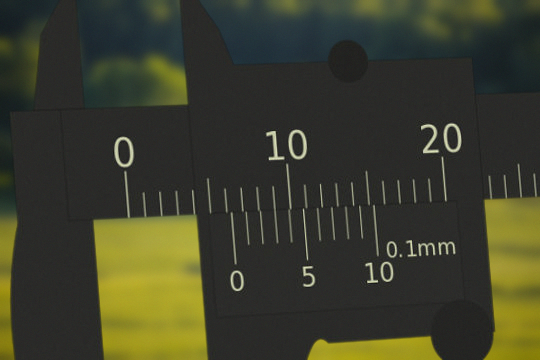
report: 6.3 (mm)
